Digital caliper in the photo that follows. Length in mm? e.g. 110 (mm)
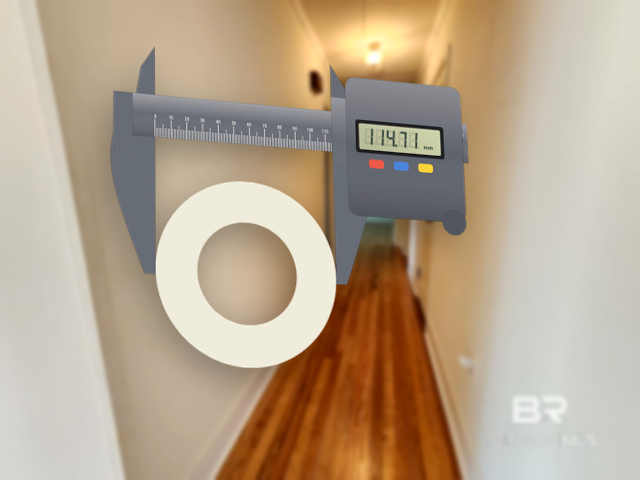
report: 114.71 (mm)
